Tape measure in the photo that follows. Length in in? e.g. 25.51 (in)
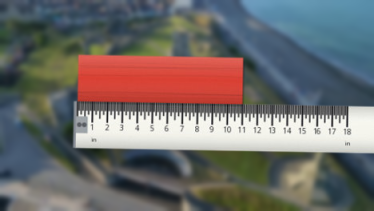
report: 11 (in)
